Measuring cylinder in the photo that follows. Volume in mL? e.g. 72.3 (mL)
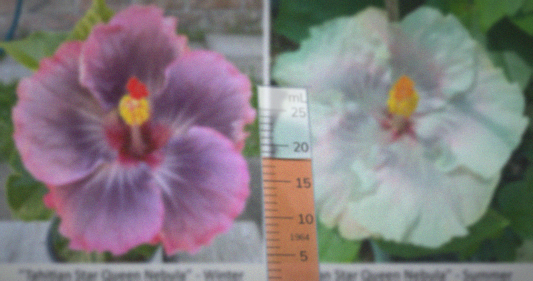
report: 18 (mL)
